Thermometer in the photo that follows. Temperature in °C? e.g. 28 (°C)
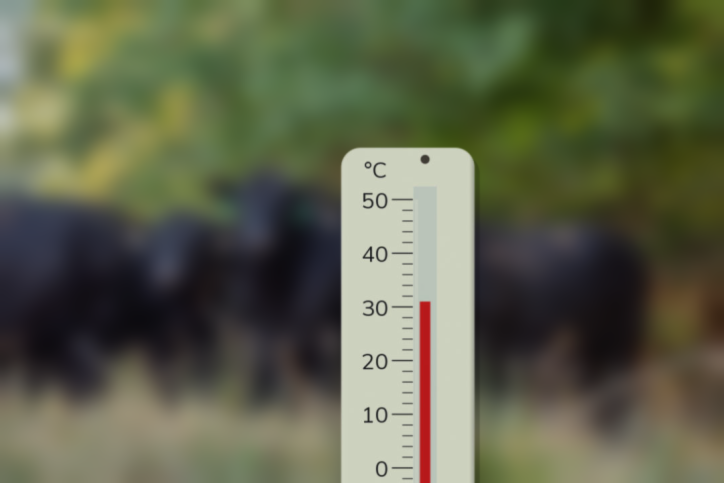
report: 31 (°C)
